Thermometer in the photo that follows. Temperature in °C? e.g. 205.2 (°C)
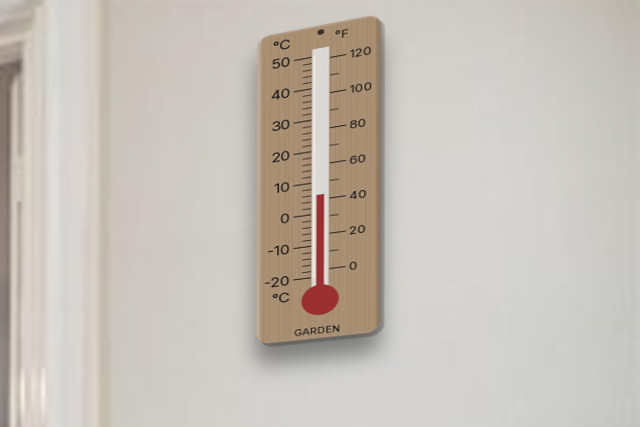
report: 6 (°C)
